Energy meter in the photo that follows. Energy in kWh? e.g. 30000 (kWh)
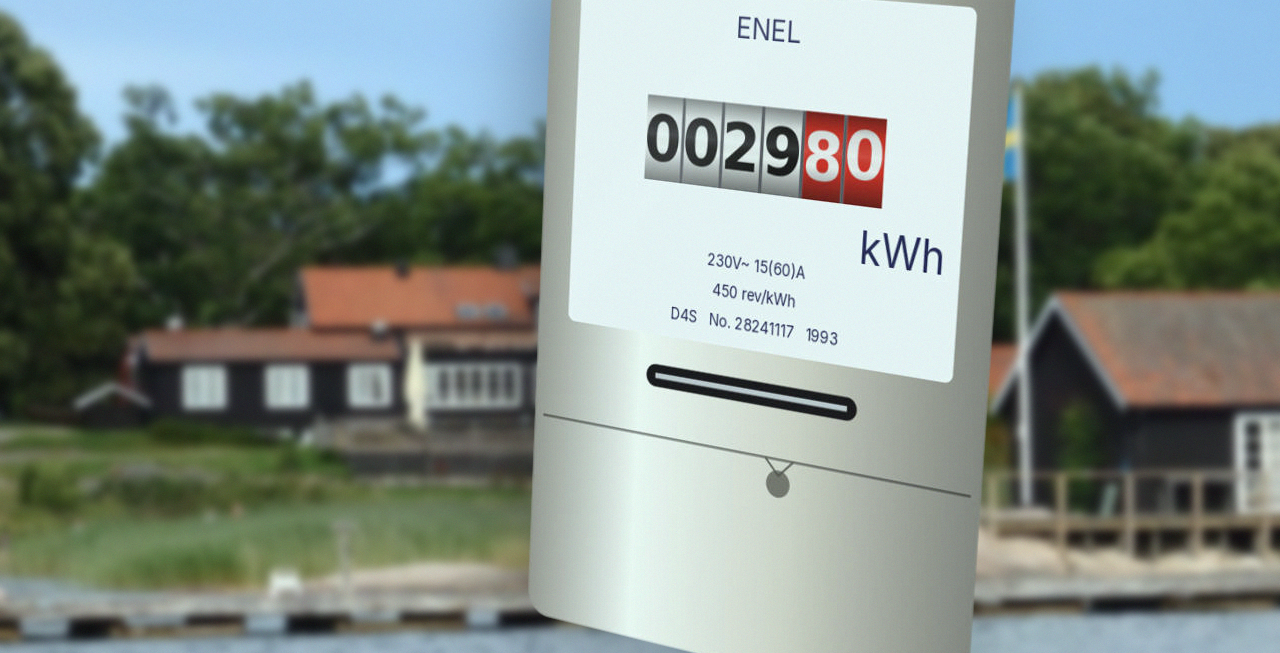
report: 29.80 (kWh)
